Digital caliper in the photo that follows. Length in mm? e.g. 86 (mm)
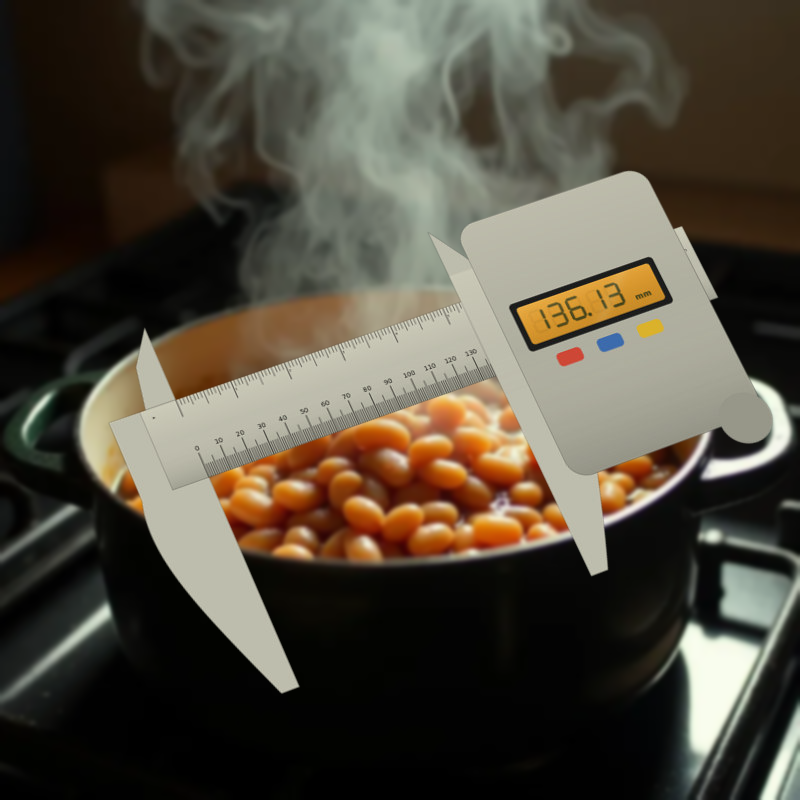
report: 136.13 (mm)
